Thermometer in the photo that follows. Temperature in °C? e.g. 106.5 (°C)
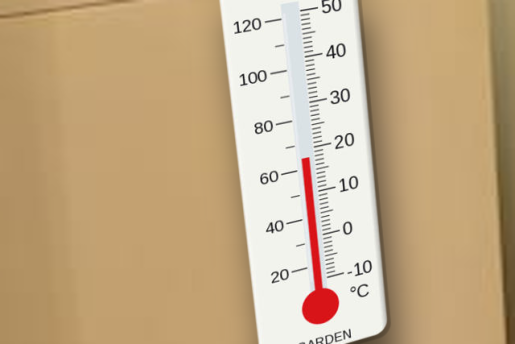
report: 18 (°C)
